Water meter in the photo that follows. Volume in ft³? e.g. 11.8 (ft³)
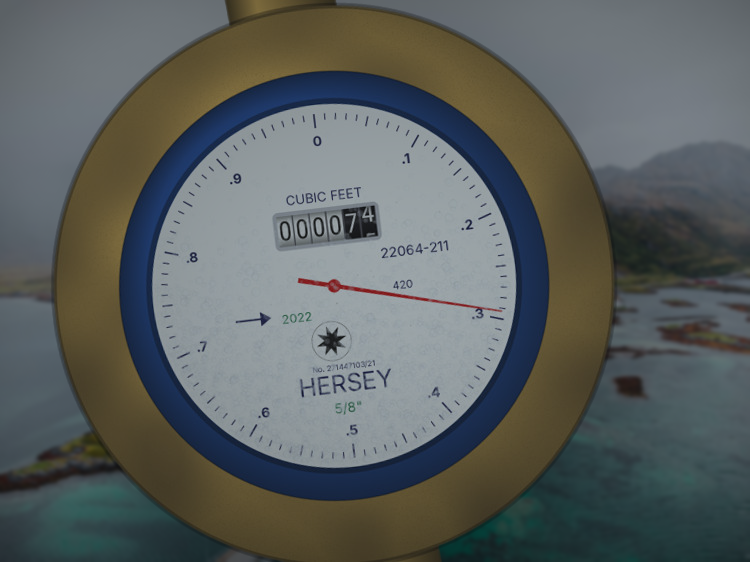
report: 74.29 (ft³)
